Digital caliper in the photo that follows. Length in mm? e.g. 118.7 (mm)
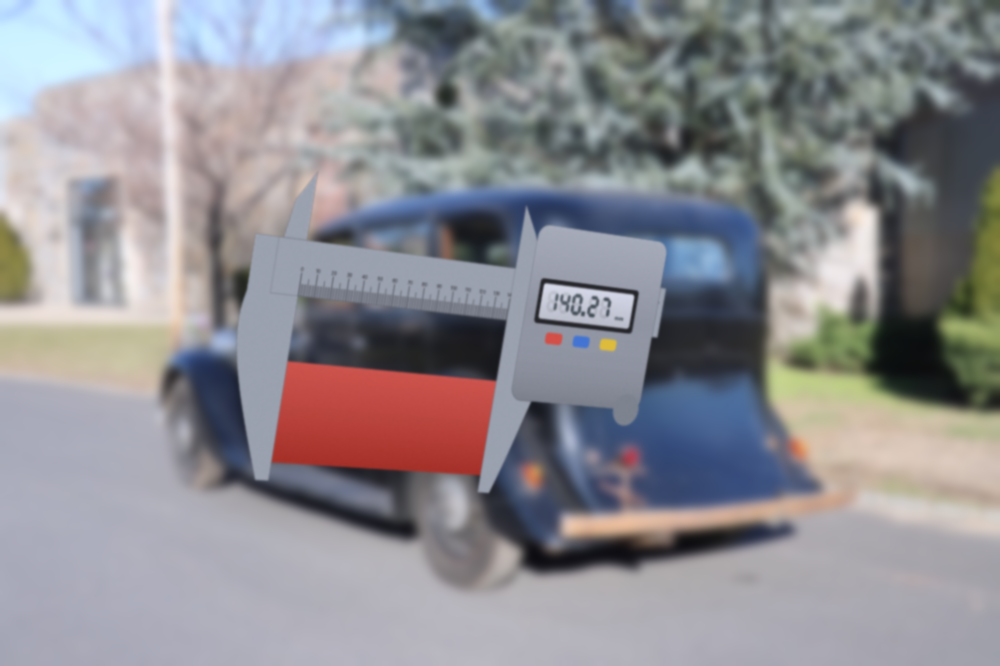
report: 140.27 (mm)
